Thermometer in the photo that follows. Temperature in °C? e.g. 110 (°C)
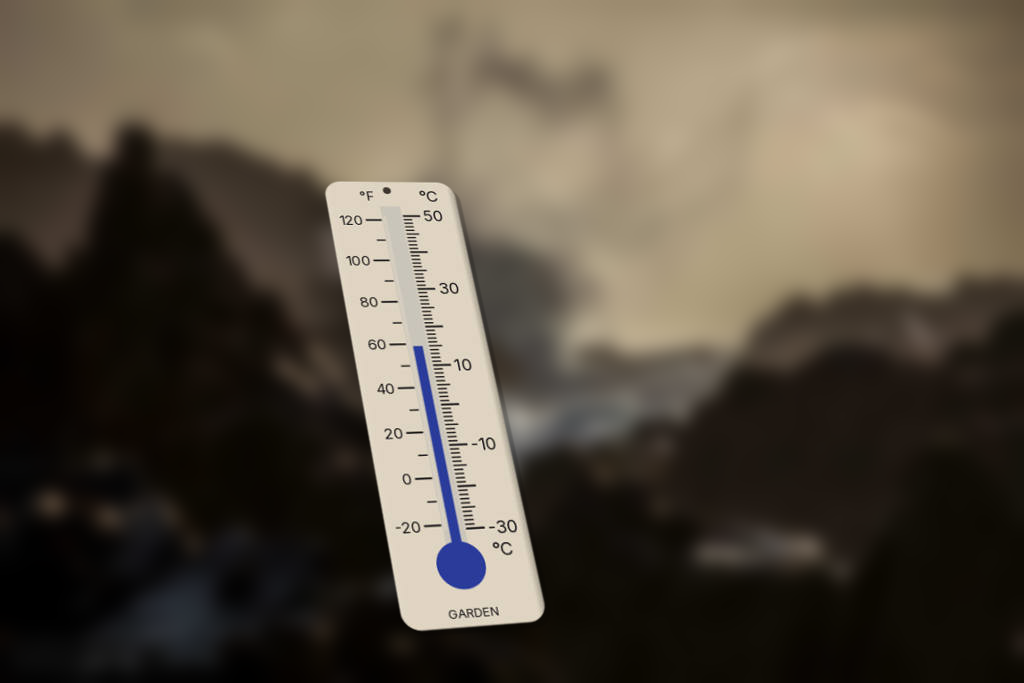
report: 15 (°C)
